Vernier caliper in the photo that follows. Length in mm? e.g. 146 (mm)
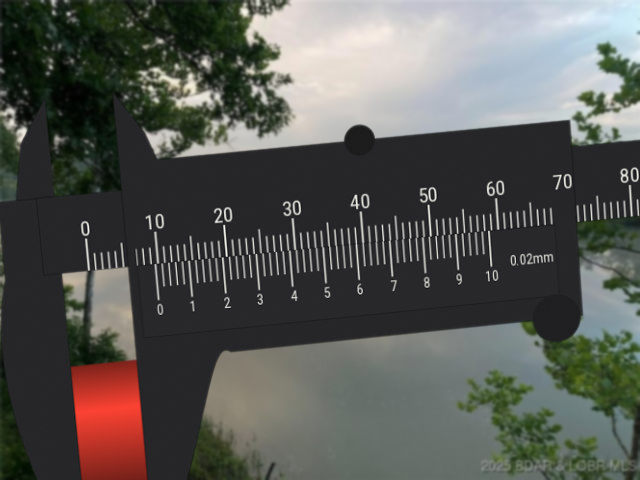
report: 9.6 (mm)
